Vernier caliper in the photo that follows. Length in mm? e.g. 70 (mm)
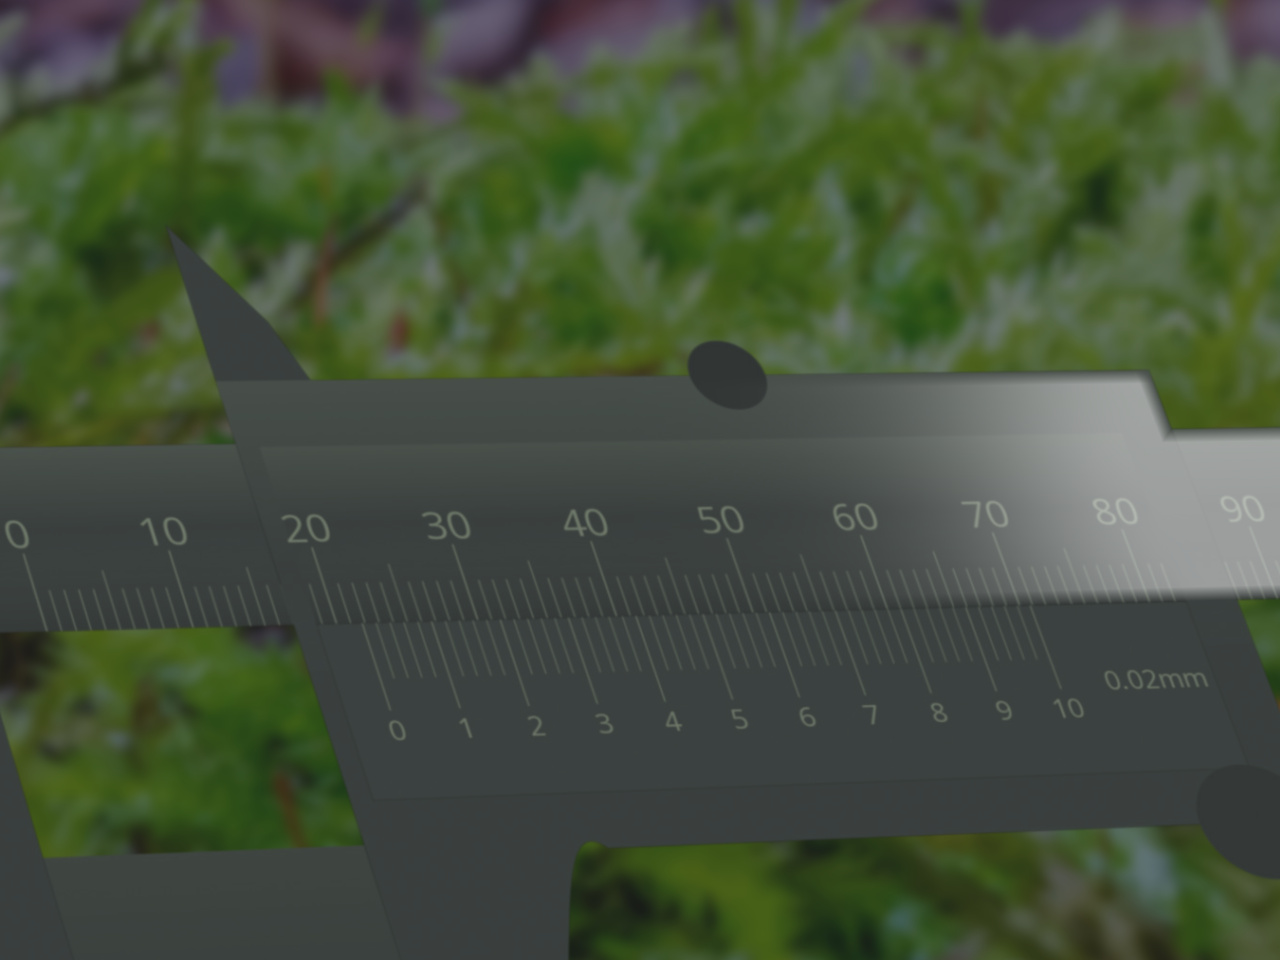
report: 21.8 (mm)
